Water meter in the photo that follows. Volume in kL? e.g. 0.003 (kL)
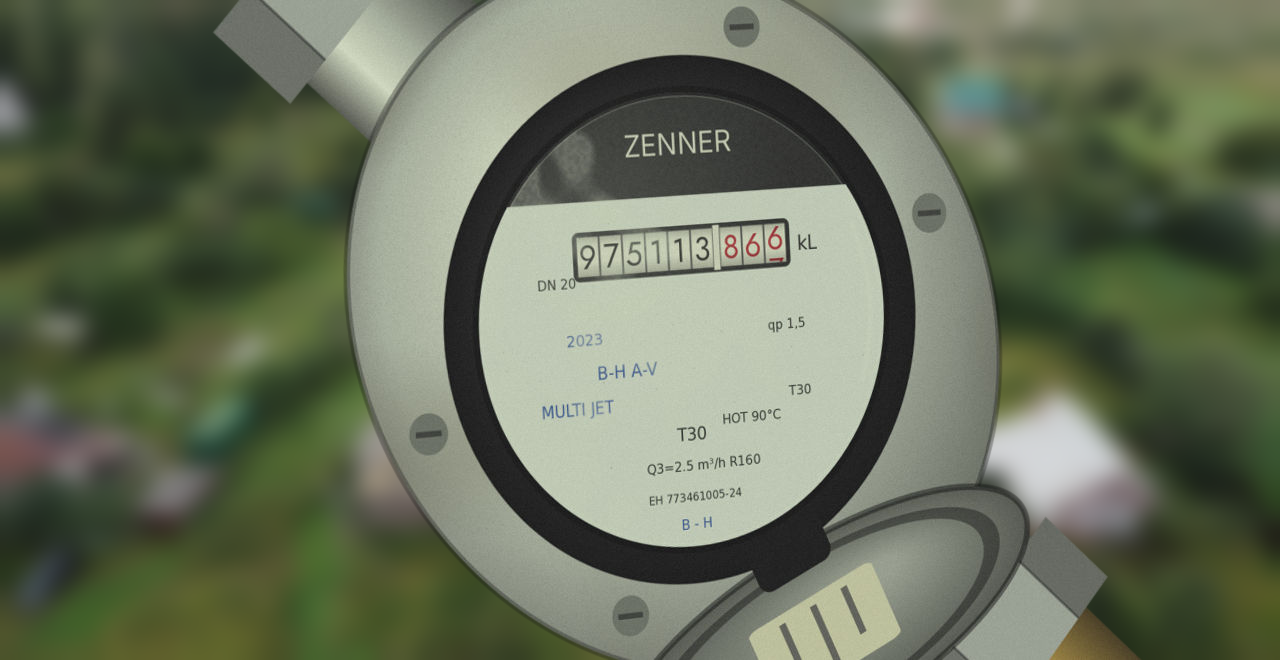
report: 975113.866 (kL)
